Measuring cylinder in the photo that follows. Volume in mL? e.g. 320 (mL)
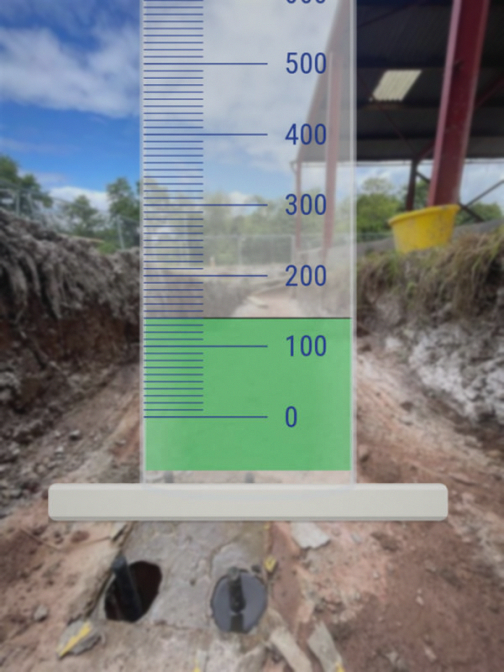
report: 140 (mL)
